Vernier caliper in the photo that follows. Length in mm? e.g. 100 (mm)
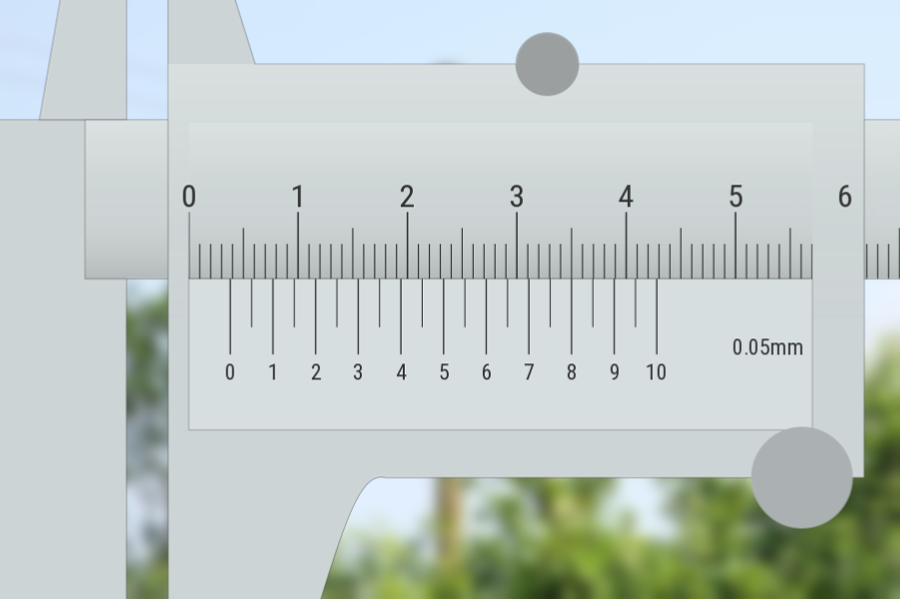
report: 3.8 (mm)
